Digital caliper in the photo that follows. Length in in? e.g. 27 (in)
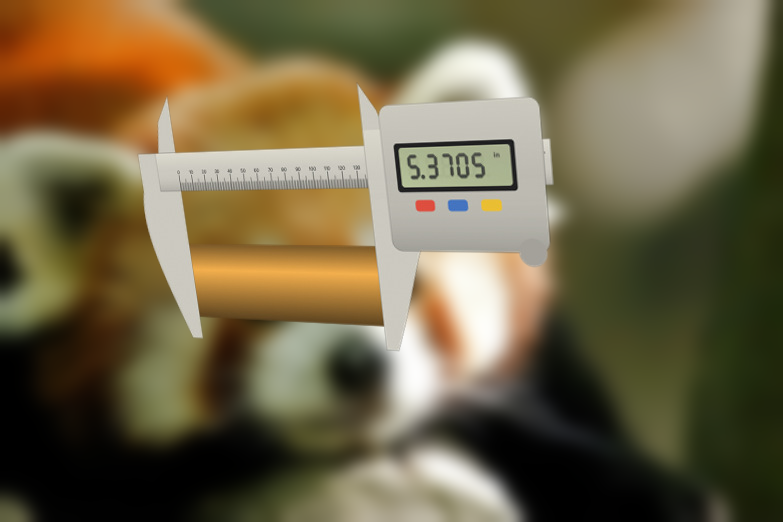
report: 5.3705 (in)
